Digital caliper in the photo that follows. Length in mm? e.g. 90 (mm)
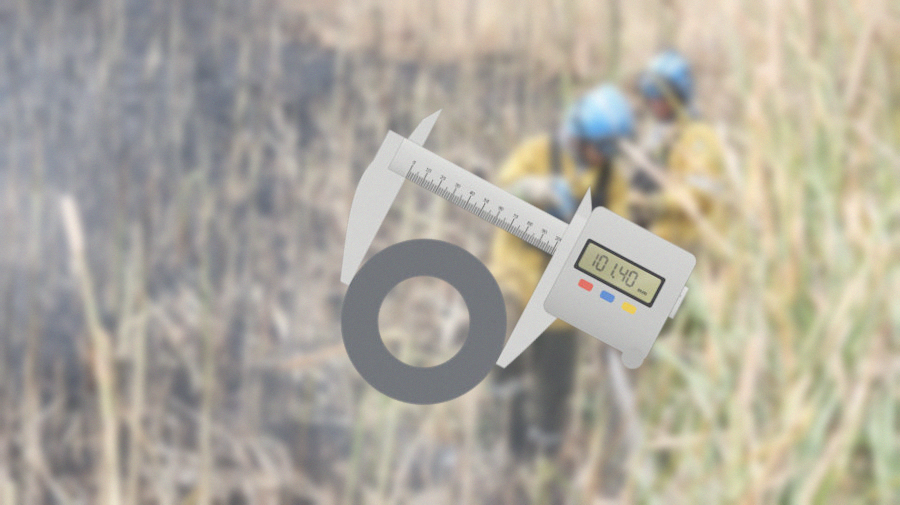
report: 101.40 (mm)
